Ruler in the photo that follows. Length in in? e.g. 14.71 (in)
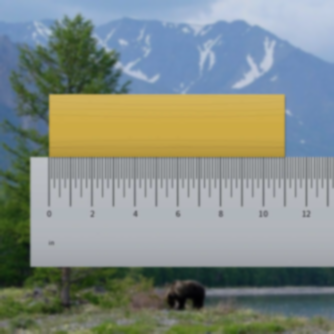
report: 11 (in)
